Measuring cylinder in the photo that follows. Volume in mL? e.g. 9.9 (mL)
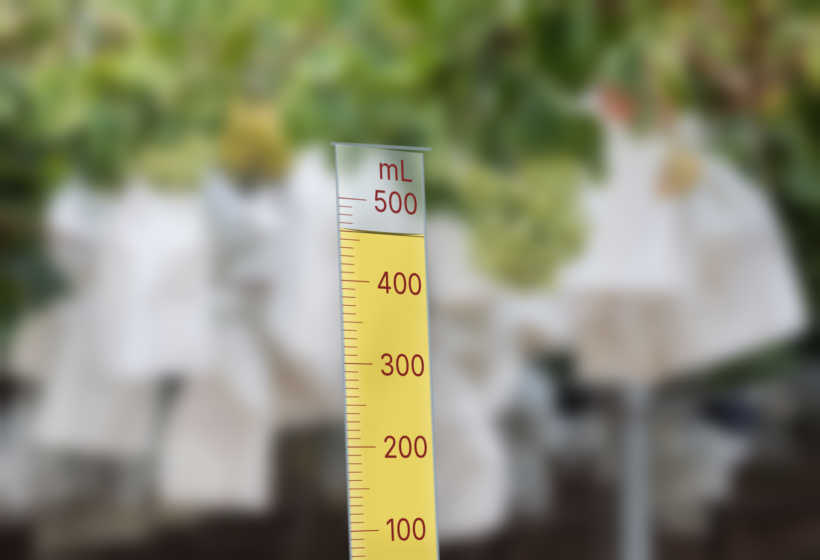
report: 460 (mL)
